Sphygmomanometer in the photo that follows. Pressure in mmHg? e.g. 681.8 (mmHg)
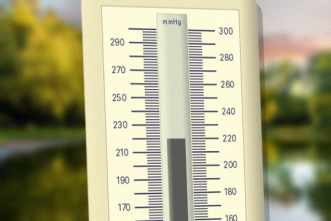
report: 220 (mmHg)
